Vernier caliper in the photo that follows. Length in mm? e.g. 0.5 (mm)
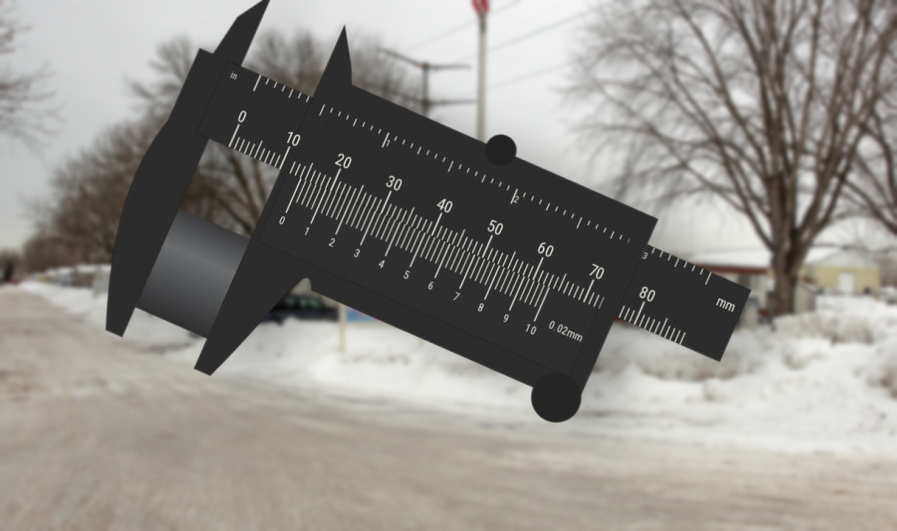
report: 14.2 (mm)
